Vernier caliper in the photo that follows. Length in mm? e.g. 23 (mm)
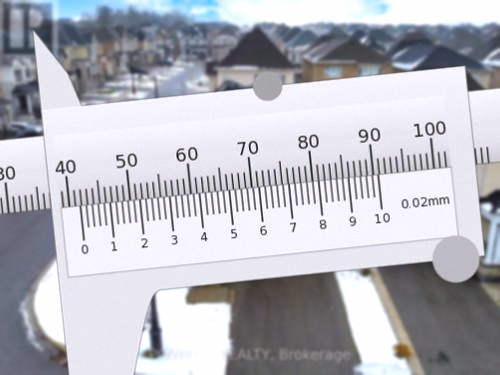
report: 41.8 (mm)
